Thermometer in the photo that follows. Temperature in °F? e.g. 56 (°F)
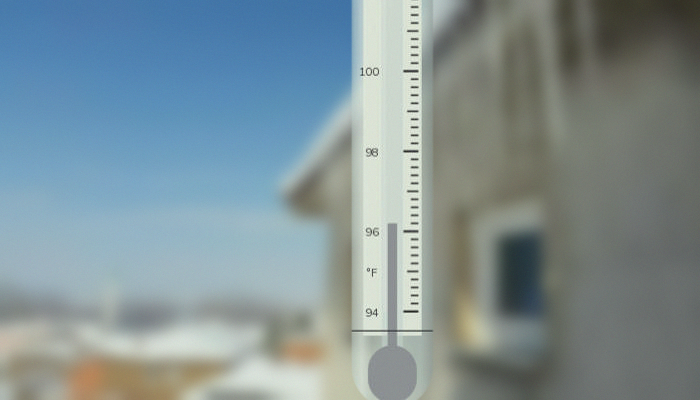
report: 96.2 (°F)
